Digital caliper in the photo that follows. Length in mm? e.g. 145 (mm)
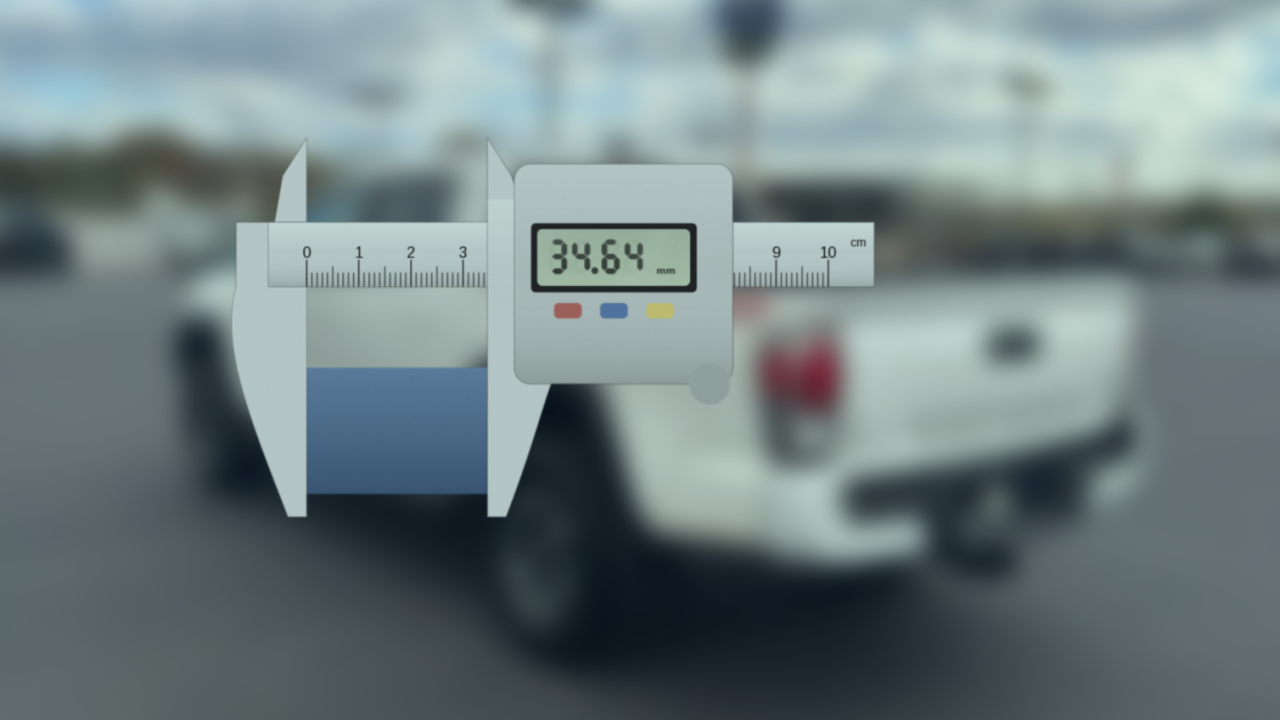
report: 34.64 (mm)
